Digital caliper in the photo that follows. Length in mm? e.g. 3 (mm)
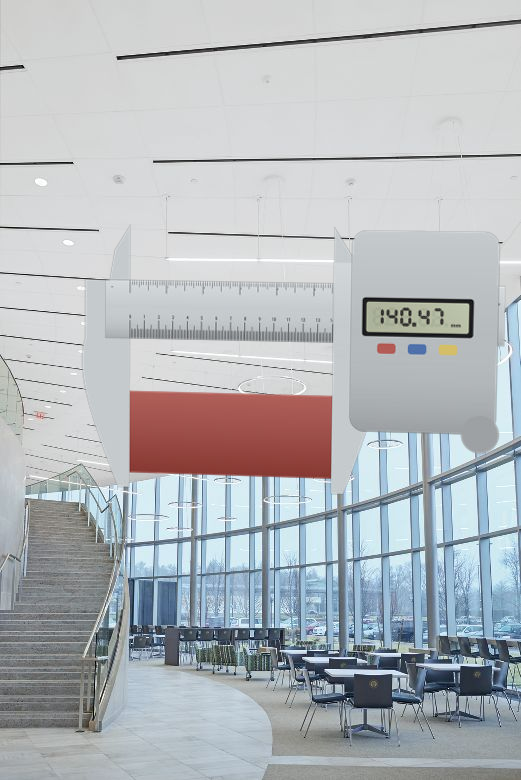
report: 140.47 (mm)
